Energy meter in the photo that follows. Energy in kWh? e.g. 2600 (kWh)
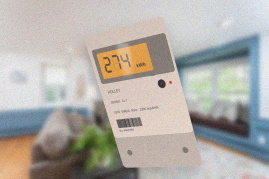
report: 274 (kWh)
